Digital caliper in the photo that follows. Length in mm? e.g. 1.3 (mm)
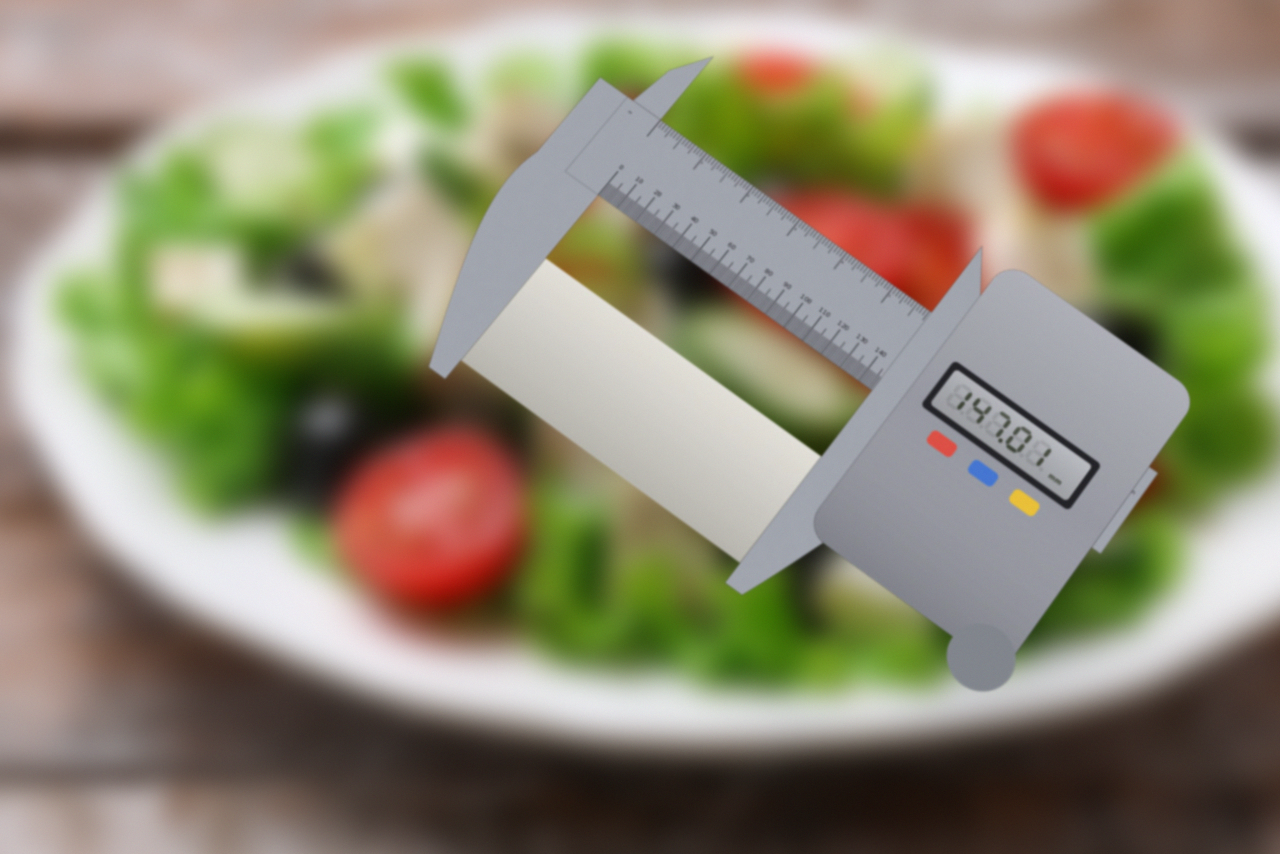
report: 147.01 (mm)
